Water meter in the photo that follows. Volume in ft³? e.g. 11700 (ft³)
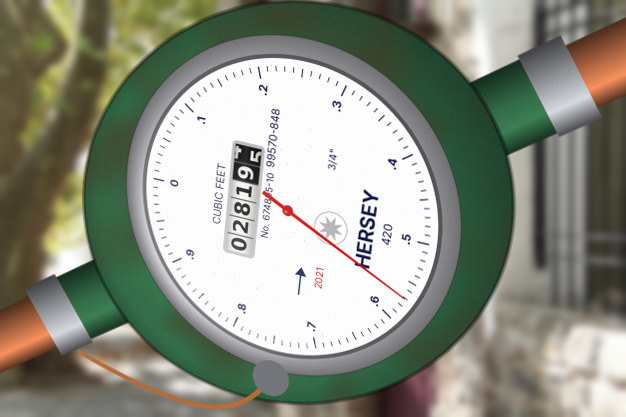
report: 28194.57 (ft³)
